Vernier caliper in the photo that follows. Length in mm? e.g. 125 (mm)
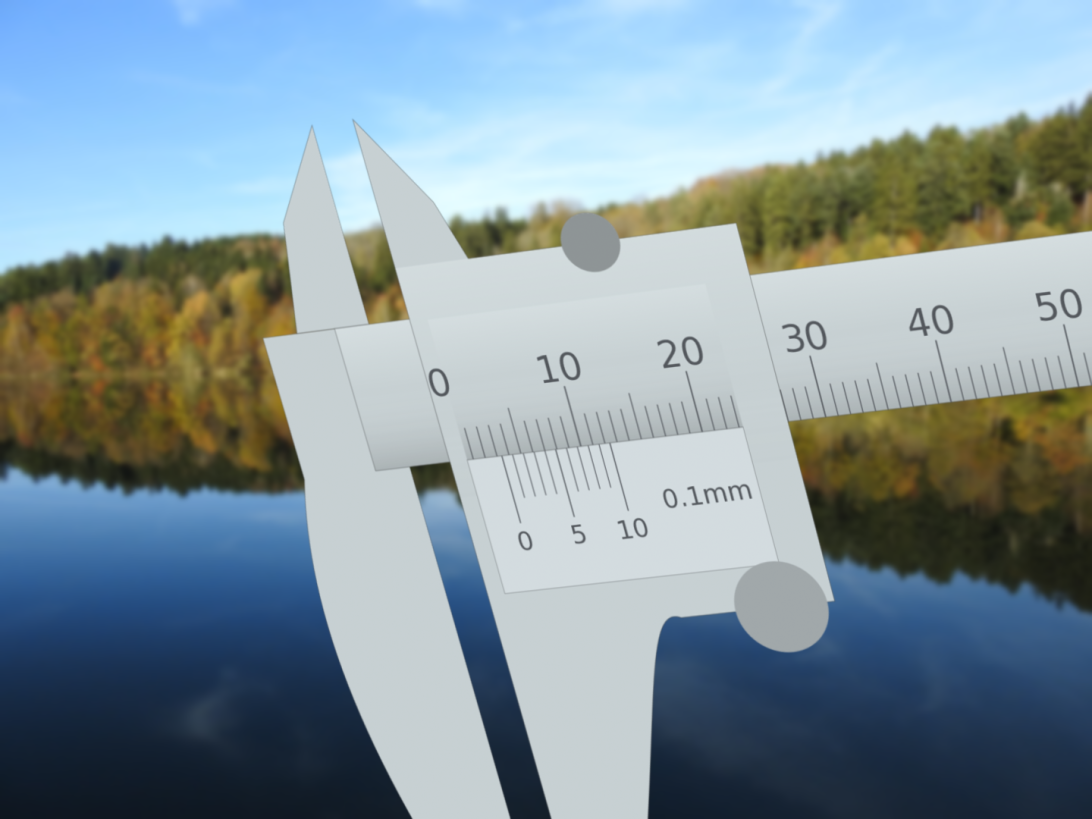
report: 3.4 (mm)
